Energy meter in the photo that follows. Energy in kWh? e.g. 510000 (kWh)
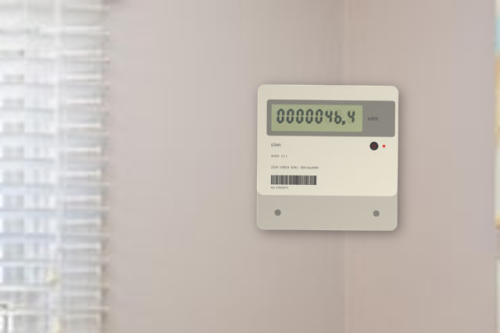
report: 46.4 (kWh)
